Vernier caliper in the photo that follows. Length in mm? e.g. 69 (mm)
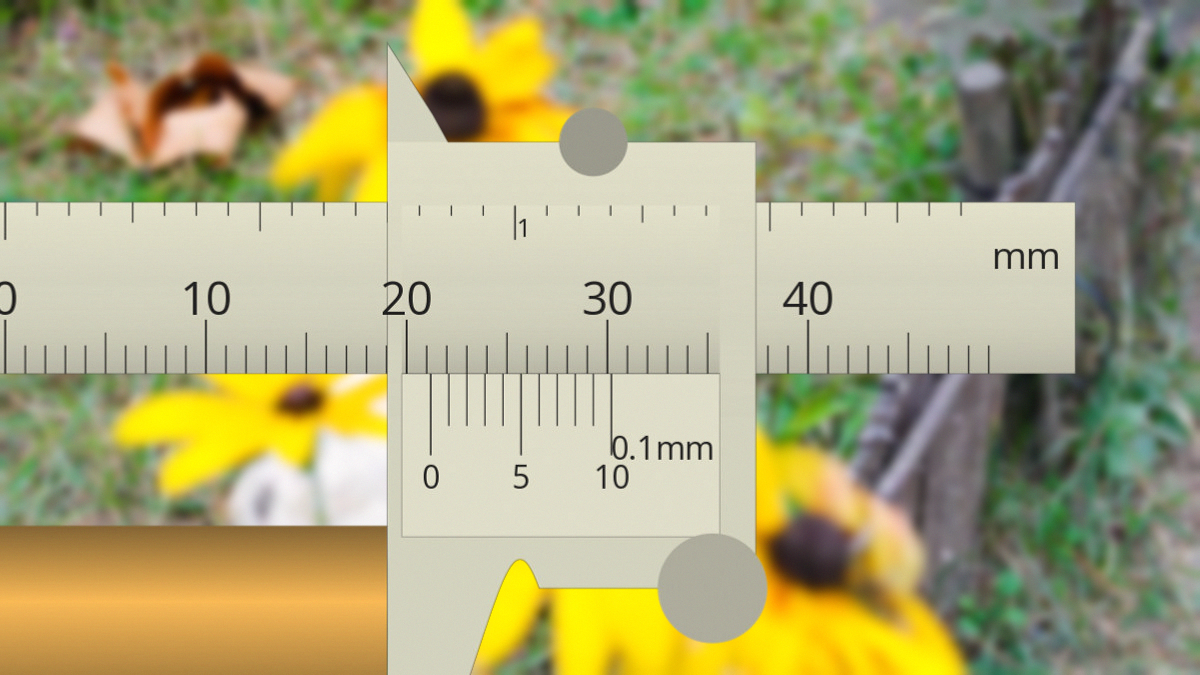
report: 21.2 (mm)
